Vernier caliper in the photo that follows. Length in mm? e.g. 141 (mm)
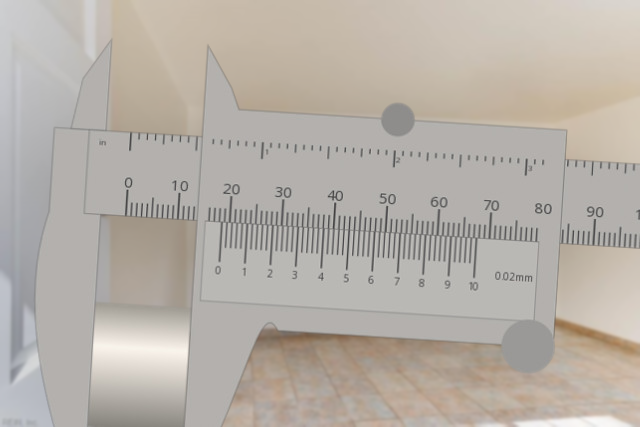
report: 18.5 (mm)
